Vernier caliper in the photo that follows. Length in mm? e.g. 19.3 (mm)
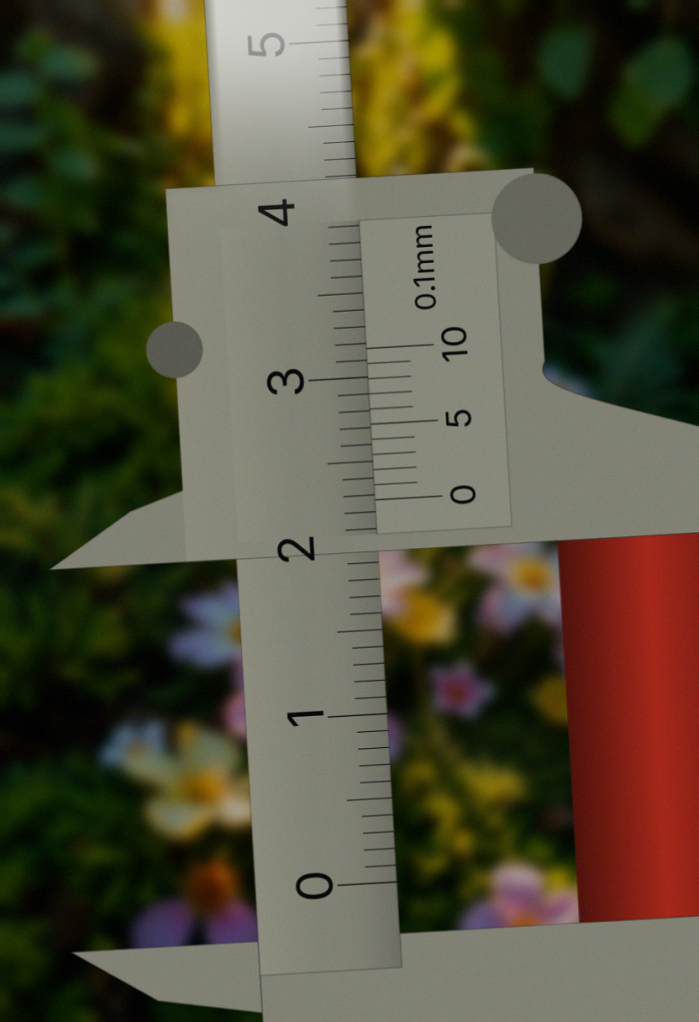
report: 22.7 (mm)
